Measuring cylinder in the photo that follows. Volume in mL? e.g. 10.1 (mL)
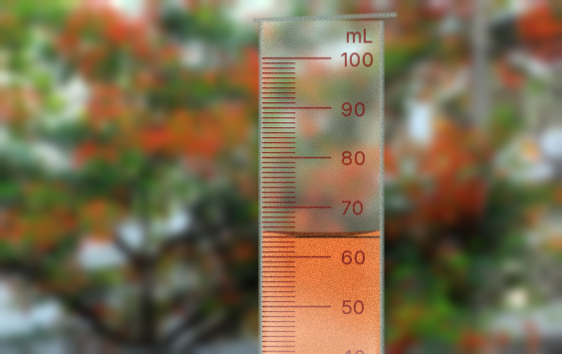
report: 64 (mL)
